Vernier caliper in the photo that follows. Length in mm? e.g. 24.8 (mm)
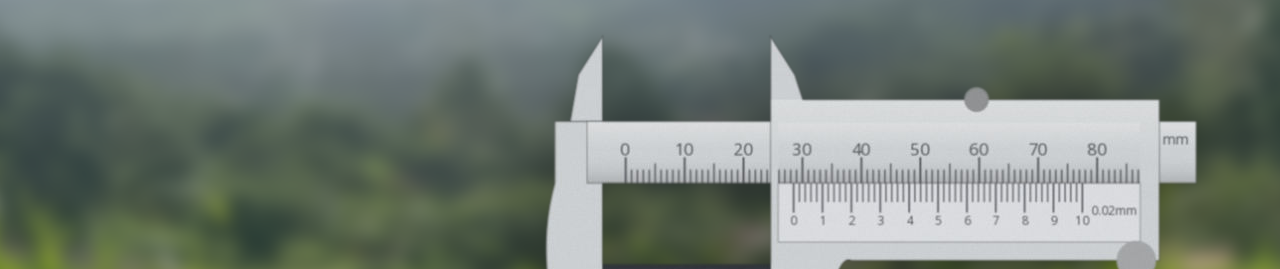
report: 28.5 (mm)
